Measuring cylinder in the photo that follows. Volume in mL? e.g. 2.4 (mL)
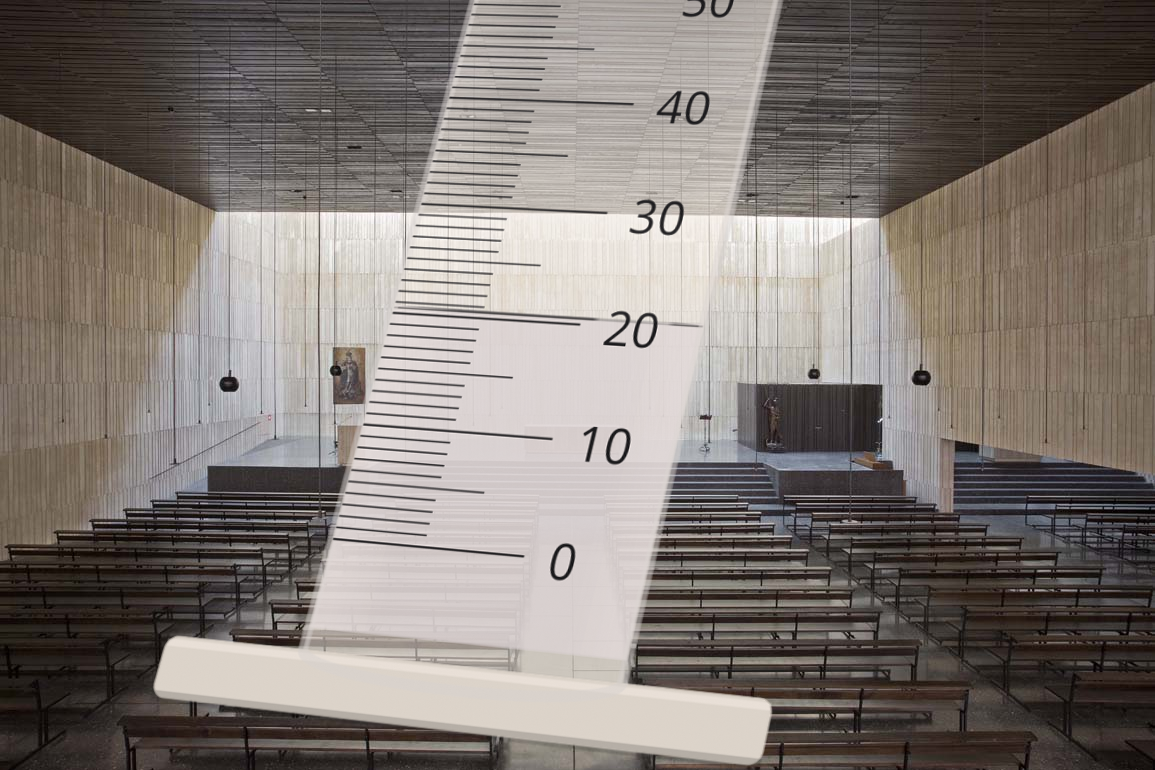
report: 20.5 (mL)
